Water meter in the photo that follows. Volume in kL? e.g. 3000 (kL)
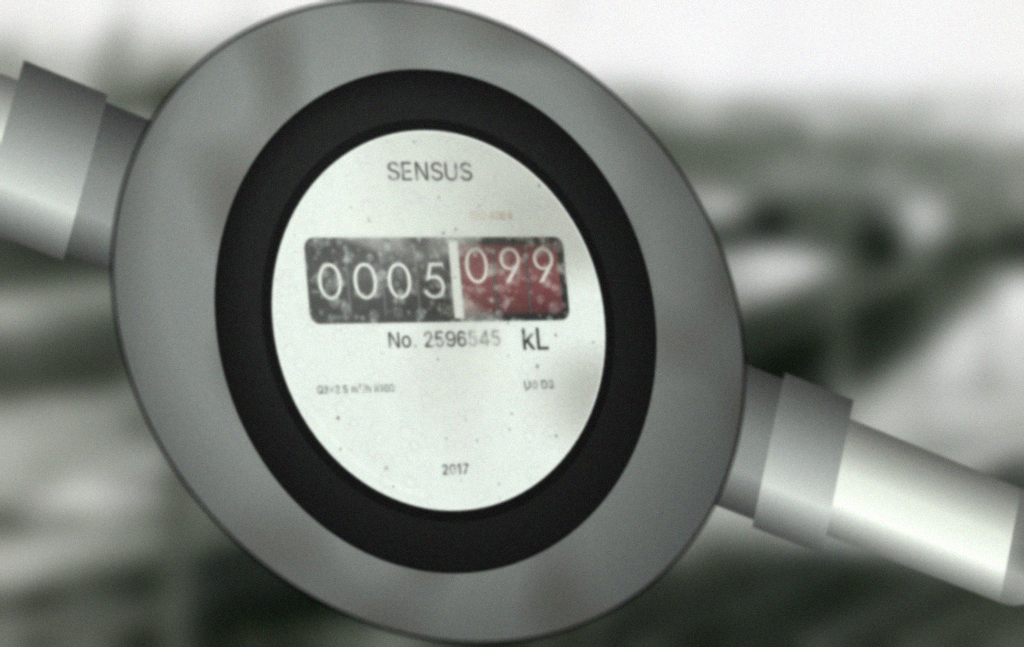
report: 5.099 (kL)
